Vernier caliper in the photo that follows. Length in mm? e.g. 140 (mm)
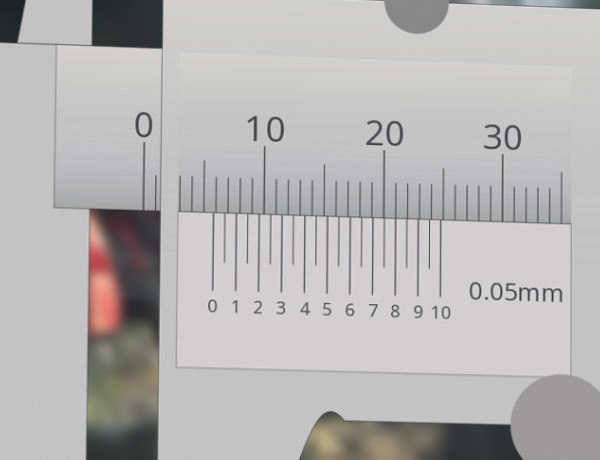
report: 5.8 (mm)
